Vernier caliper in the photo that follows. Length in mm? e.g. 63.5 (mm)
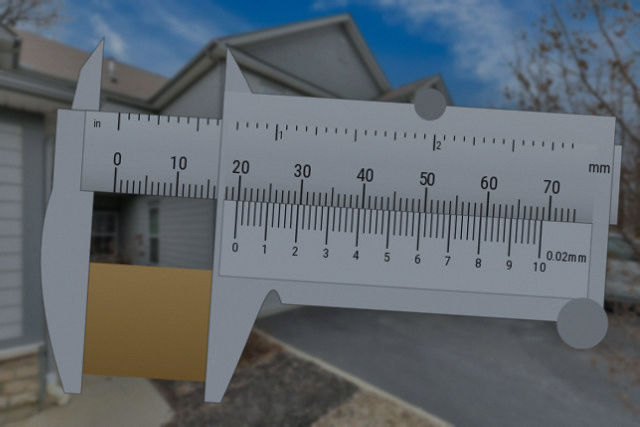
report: 19.8 (mm)
